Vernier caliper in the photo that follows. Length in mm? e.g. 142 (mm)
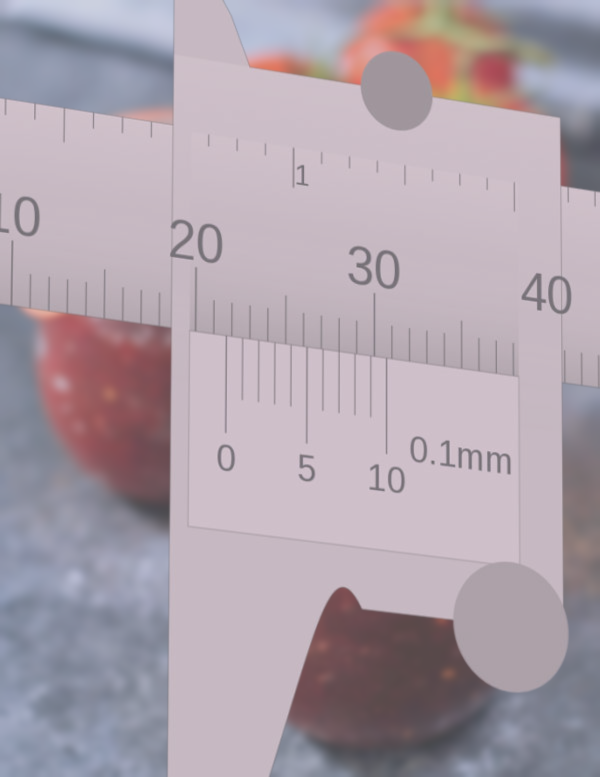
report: 21.7 (mm)
